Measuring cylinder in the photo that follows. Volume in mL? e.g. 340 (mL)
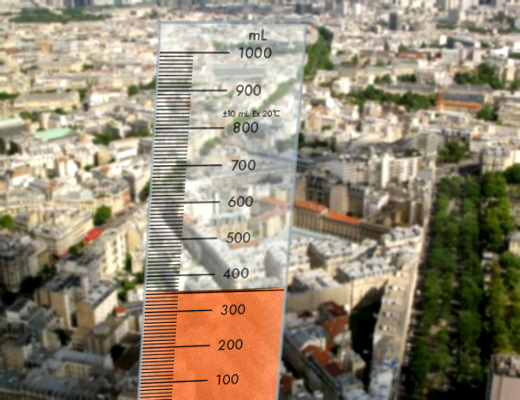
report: 350 (mL)
